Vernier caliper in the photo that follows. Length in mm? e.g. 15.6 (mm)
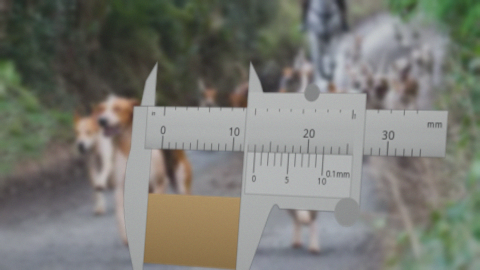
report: 13.0 (mm)
